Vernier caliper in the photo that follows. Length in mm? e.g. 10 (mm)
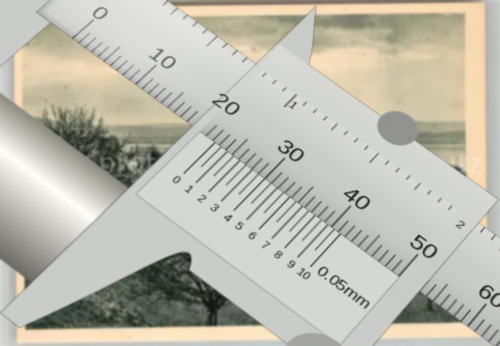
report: 22.4 (mm)
